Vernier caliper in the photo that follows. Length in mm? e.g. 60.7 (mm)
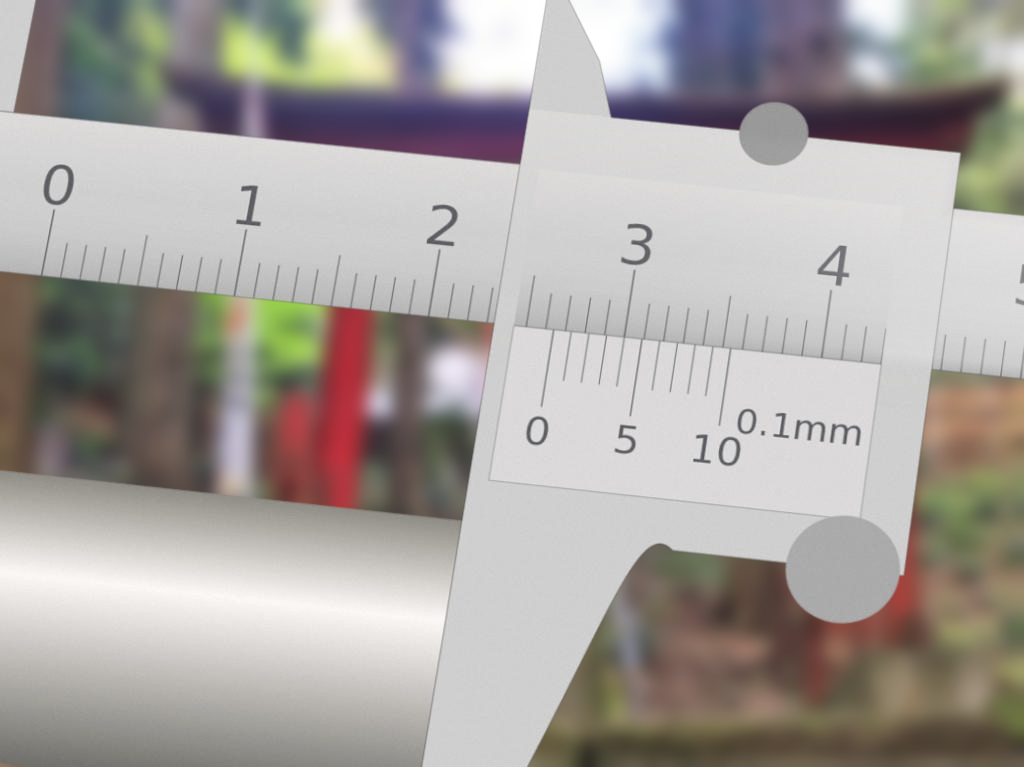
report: 26.4 (mm)
